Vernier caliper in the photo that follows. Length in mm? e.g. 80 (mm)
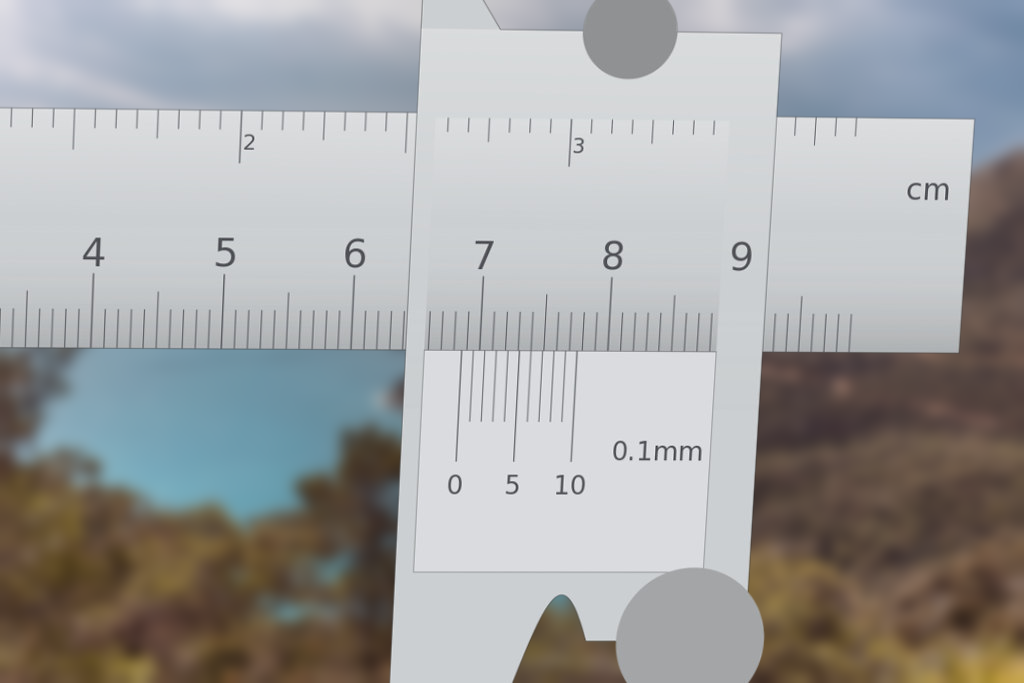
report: 68.6 (mm)
